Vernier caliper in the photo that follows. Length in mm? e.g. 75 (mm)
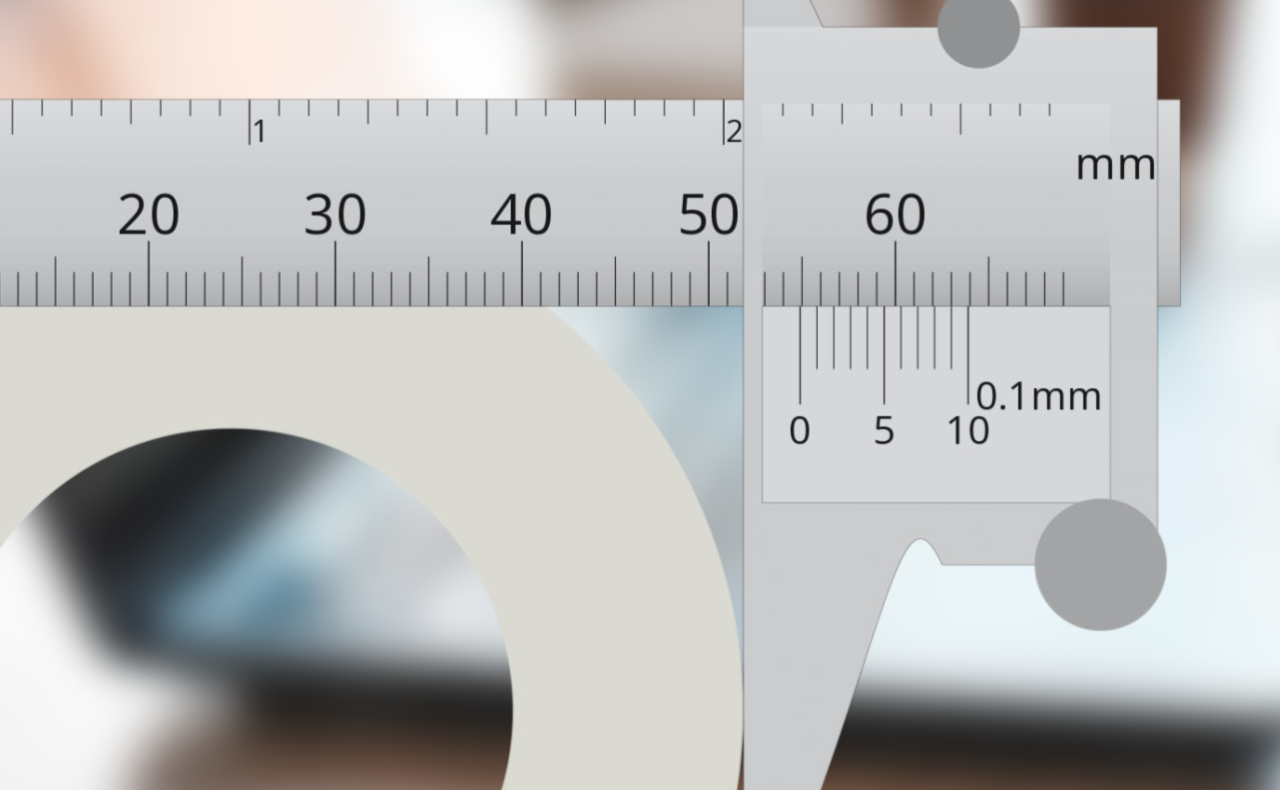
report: 54.9 (mm)
